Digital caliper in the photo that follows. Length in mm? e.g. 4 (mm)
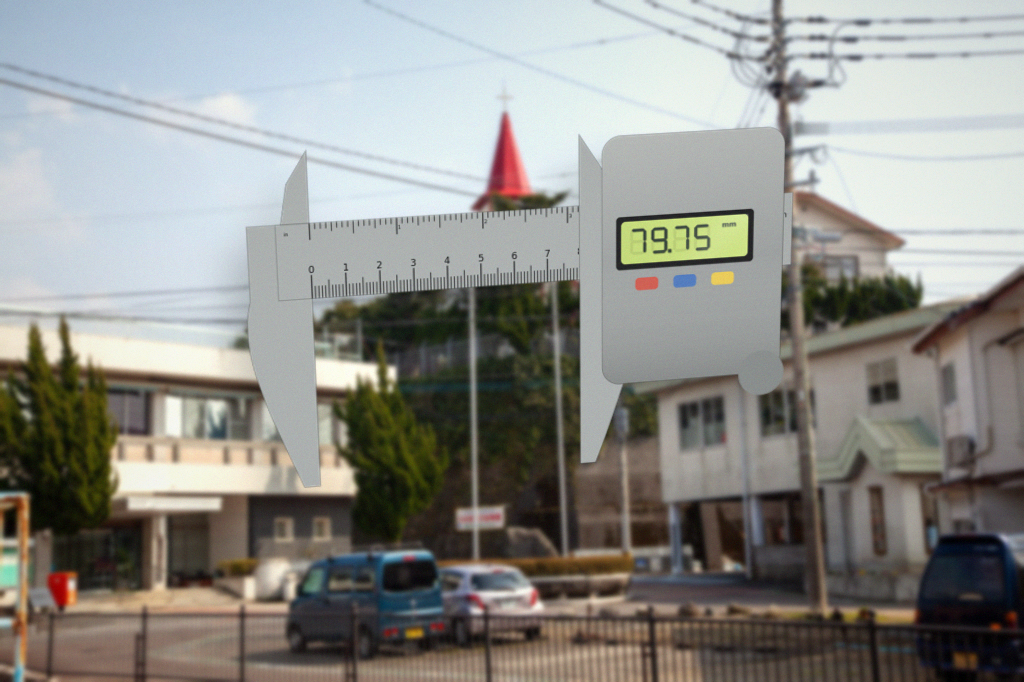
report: 79.75 (mm)
